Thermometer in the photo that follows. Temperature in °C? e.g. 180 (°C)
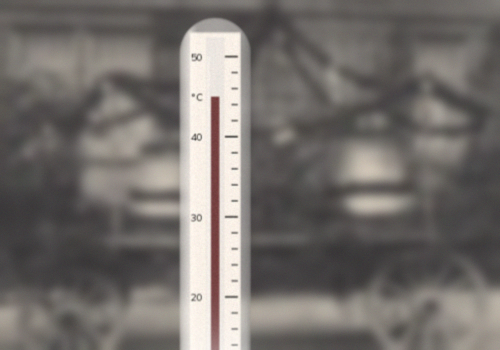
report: 45 (°C)
